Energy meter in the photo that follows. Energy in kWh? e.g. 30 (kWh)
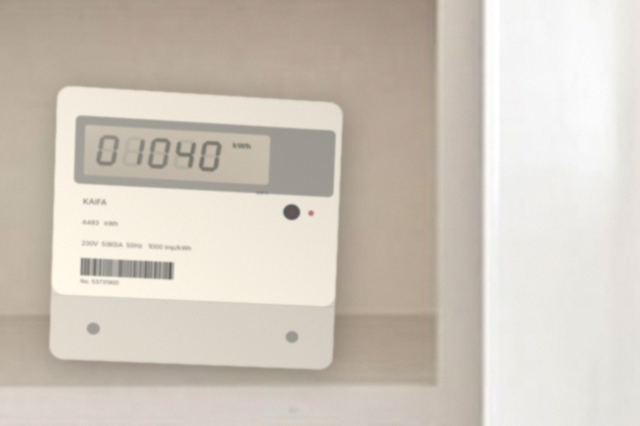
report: 1040 (kWh)
